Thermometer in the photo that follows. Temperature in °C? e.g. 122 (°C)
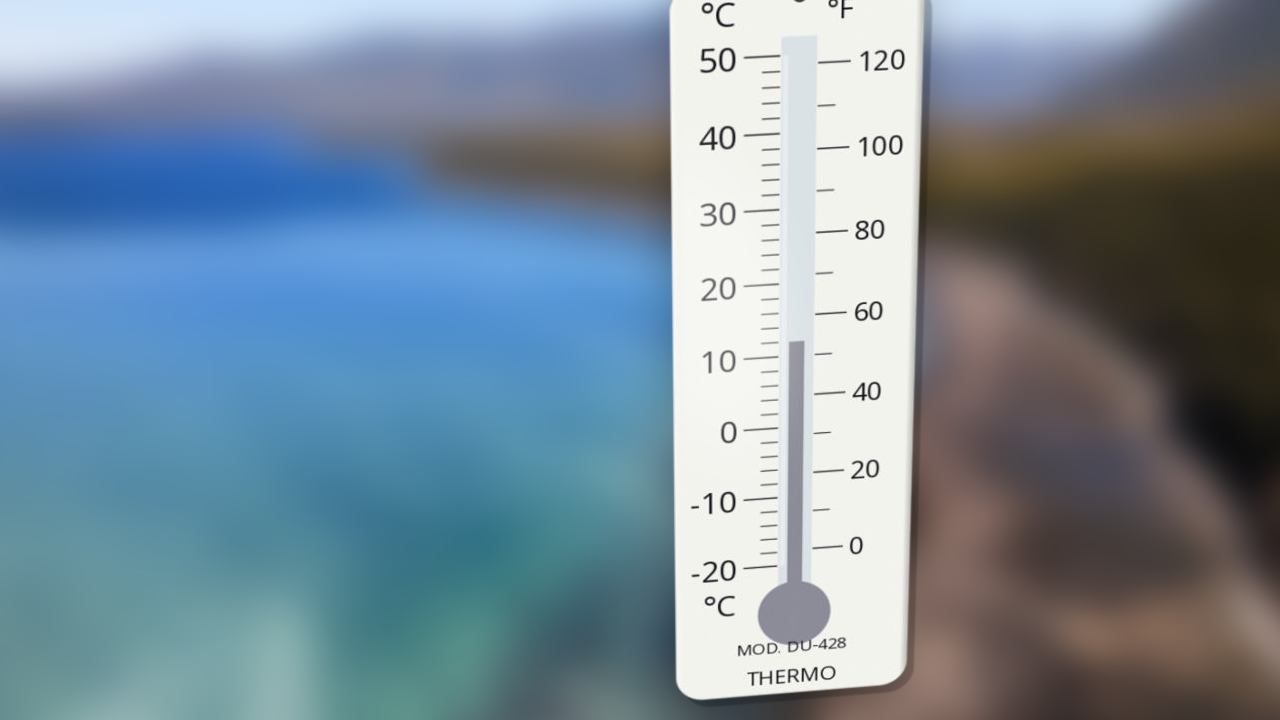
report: 12 (°C)
